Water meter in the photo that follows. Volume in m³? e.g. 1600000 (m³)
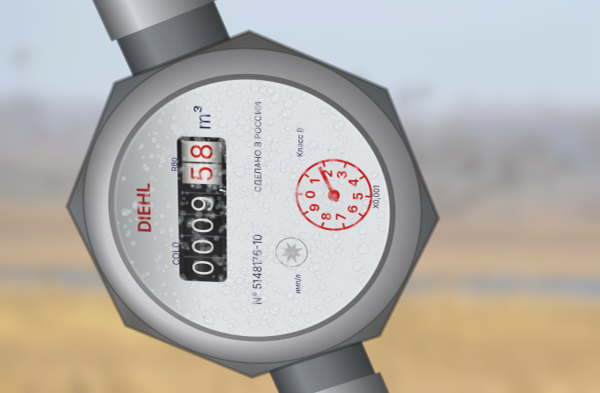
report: 9.581 (m³)
